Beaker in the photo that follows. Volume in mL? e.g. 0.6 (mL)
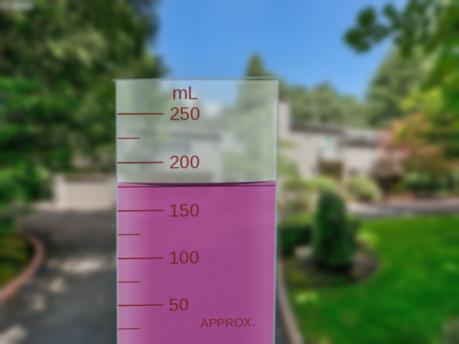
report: 175 (mL)
